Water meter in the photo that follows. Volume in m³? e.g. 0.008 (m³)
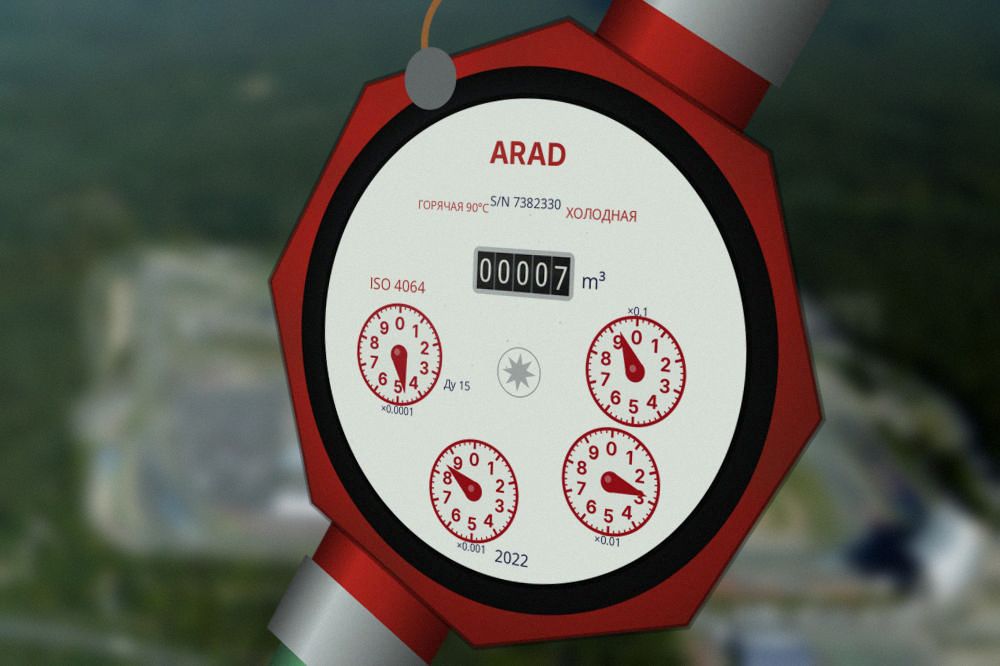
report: 6.9284 (m³)
